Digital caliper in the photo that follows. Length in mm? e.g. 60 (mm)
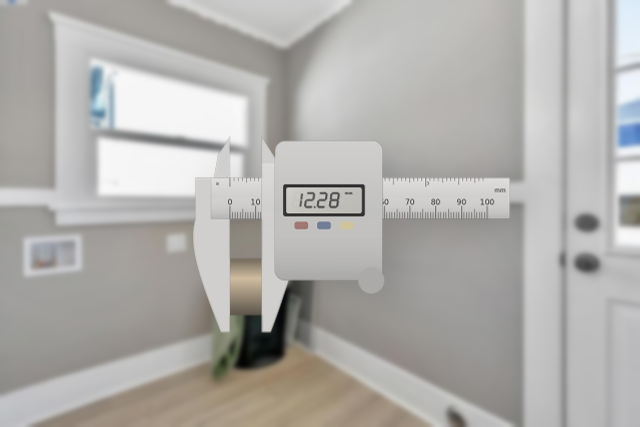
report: 12.28 (mm)
